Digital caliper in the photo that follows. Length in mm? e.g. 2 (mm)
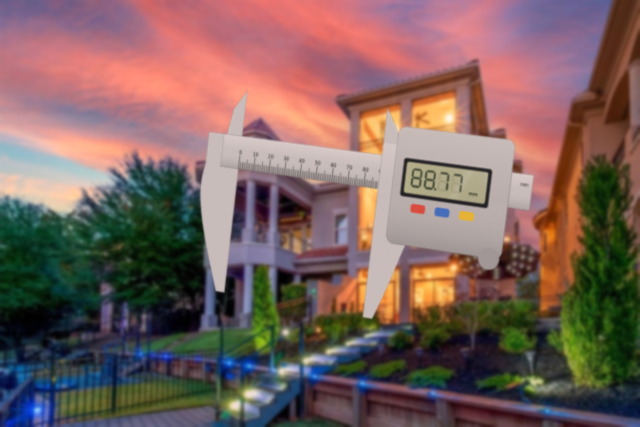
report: 88.77 (mm)
